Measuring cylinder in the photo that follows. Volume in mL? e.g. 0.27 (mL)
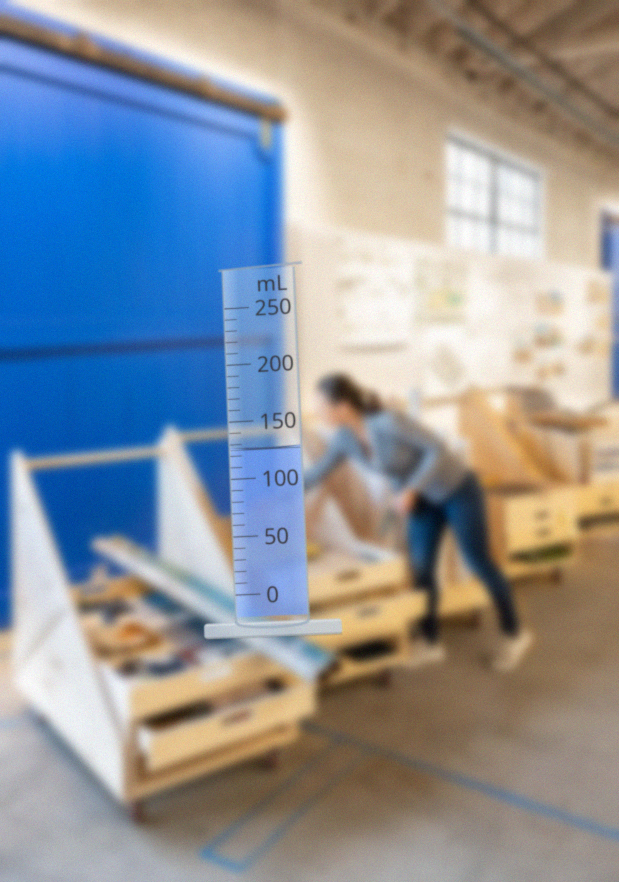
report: 125 (mL)
